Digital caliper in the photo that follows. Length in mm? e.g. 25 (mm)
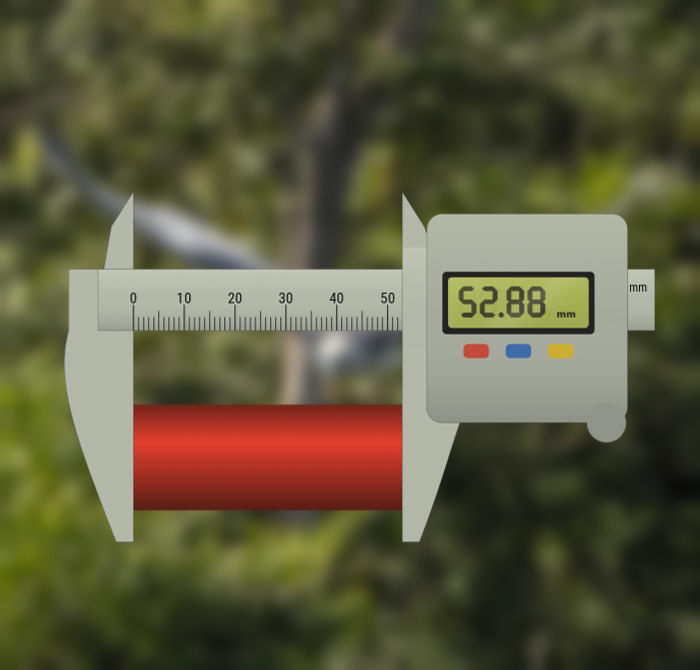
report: 52.88 (mm)
